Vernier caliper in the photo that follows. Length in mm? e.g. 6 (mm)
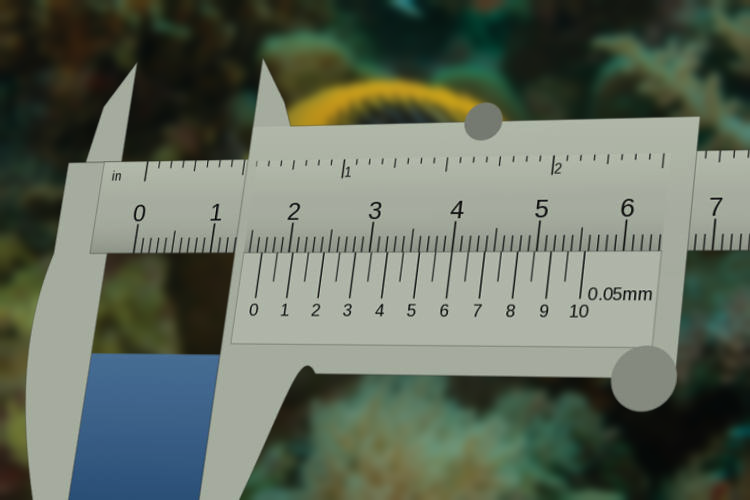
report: 16.6 (mm)
